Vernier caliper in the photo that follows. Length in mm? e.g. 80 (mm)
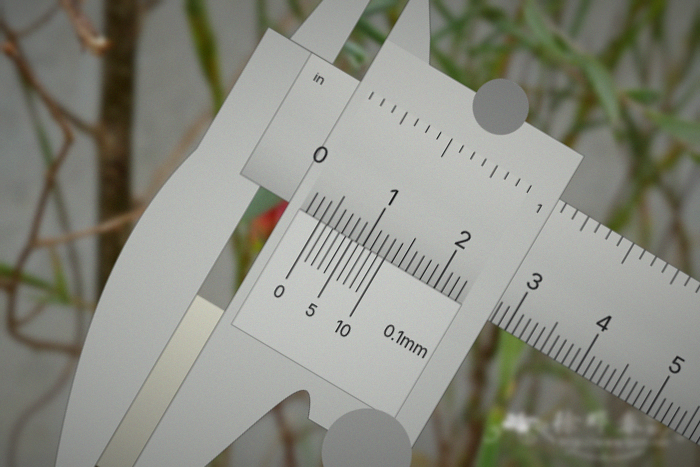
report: 4.0 (mm)
